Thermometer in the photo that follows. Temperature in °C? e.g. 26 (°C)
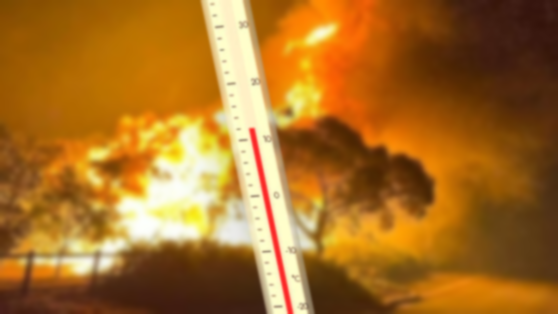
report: 12 (°C)
